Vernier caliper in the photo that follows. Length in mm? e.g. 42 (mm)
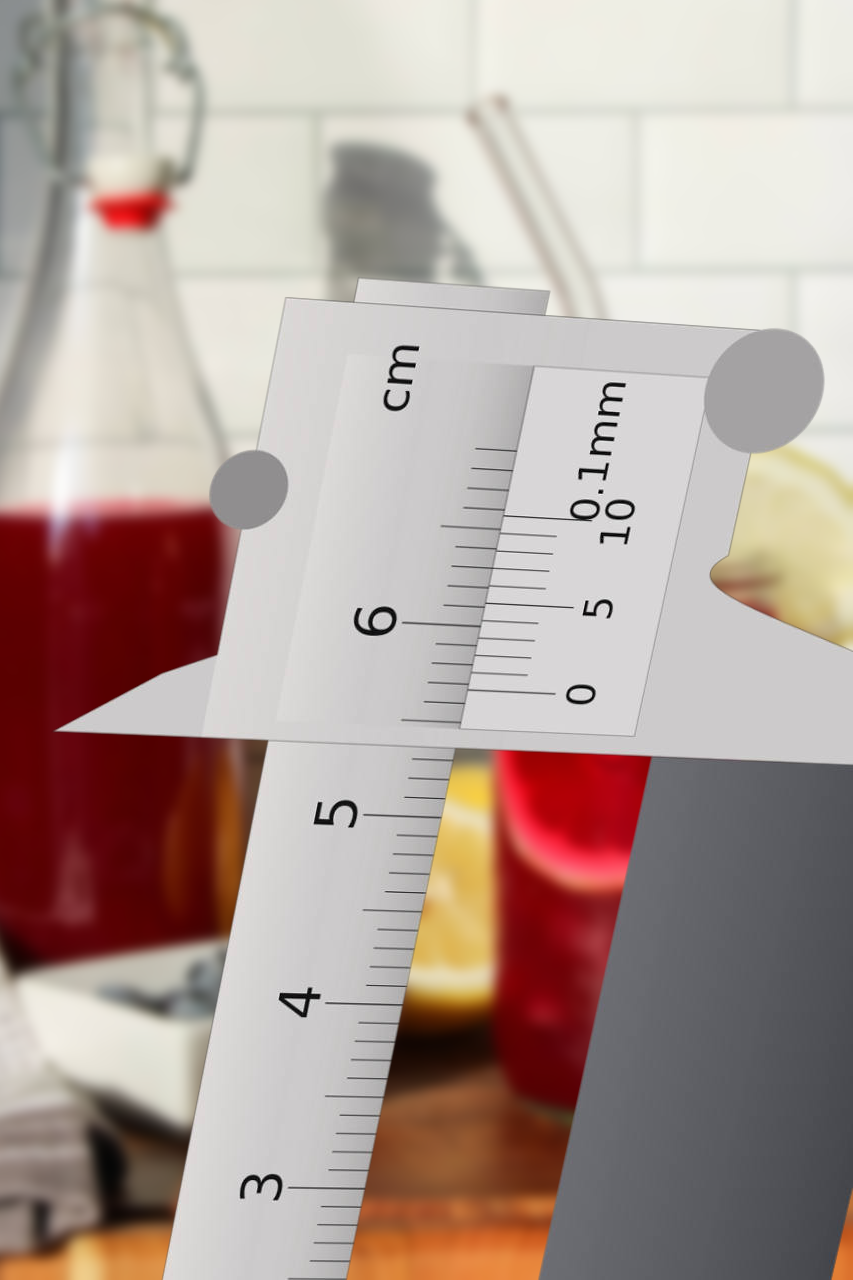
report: 56.7 (mm)
